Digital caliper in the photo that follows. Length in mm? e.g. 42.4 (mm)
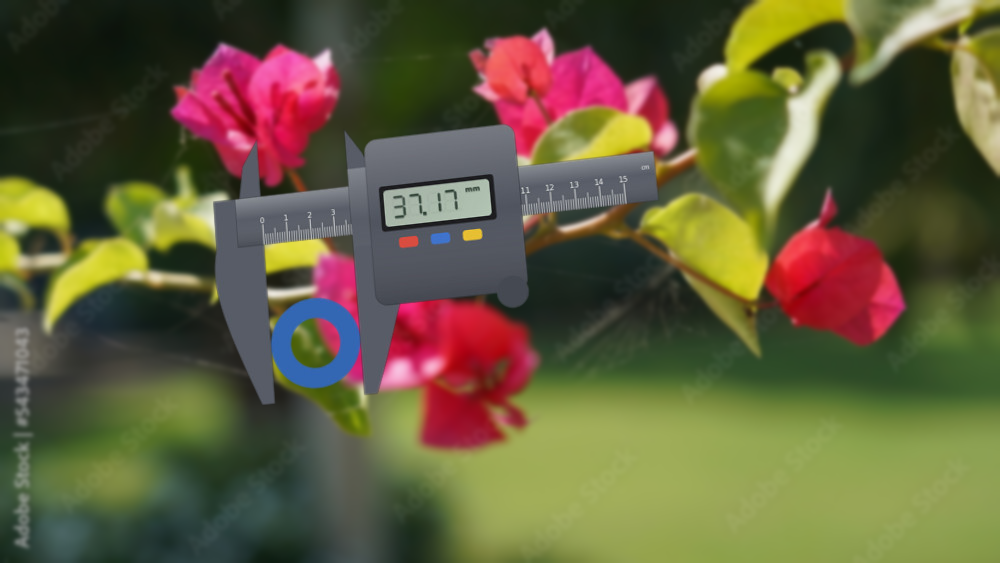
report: 37.17 (mm)
